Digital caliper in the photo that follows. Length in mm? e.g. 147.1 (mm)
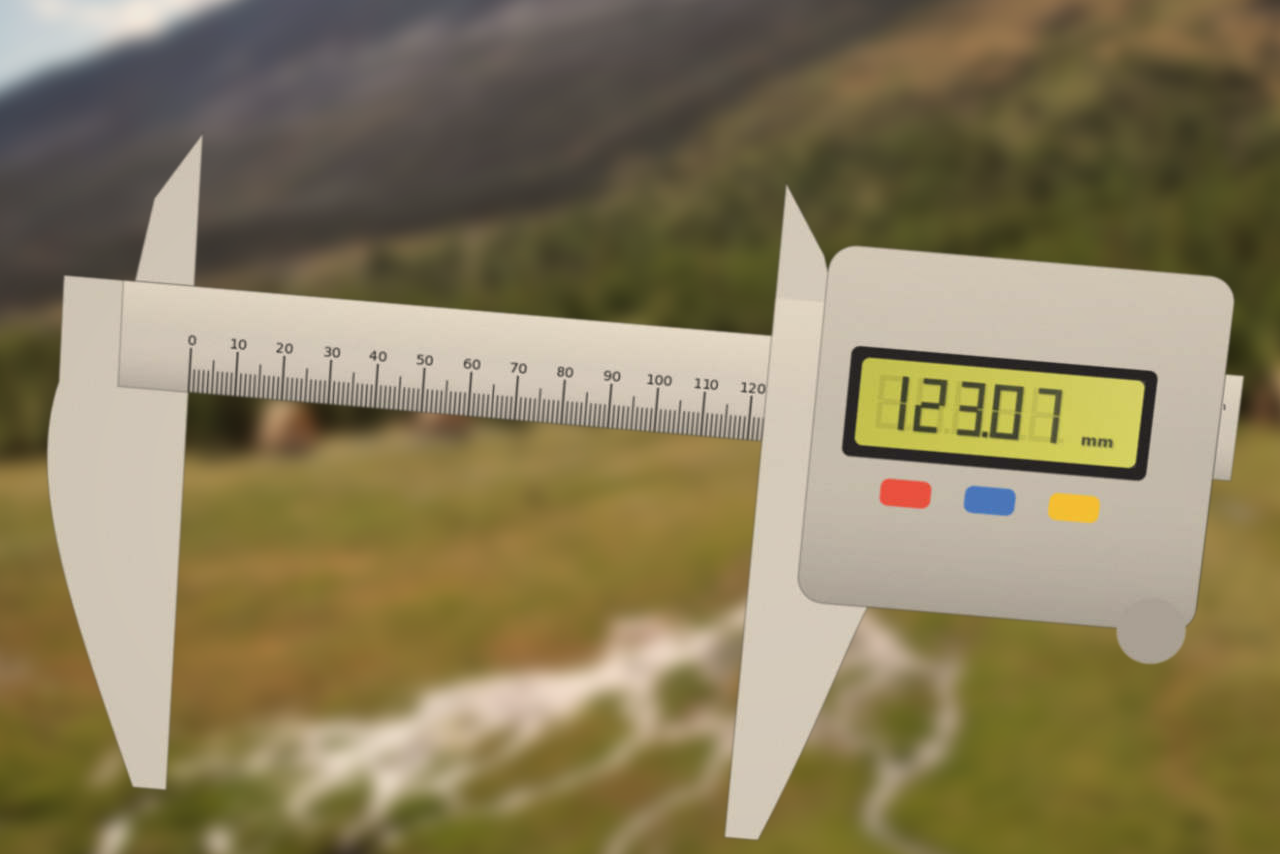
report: 123.07 (mm)
